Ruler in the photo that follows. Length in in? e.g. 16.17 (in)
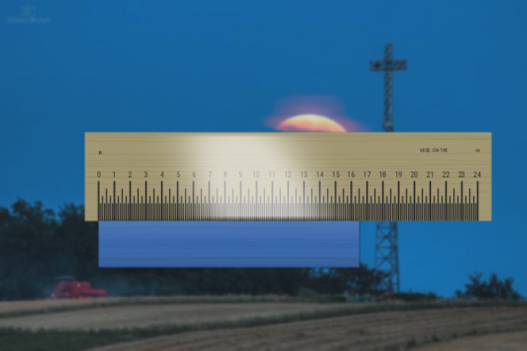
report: 16.5 (in)
